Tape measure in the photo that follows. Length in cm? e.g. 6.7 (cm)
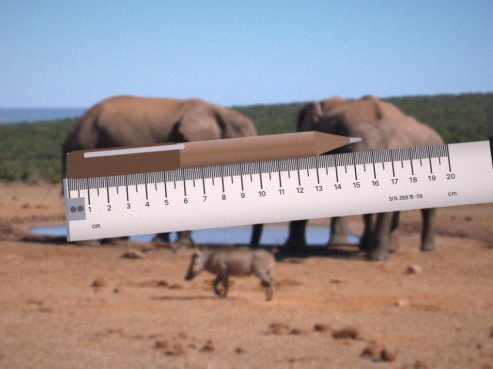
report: 15.5 (cm)
